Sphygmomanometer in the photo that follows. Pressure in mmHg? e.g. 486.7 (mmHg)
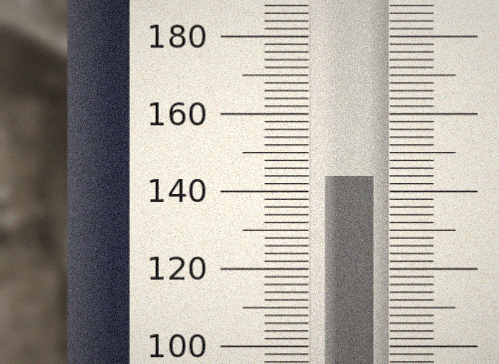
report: 144 (mmHg)
